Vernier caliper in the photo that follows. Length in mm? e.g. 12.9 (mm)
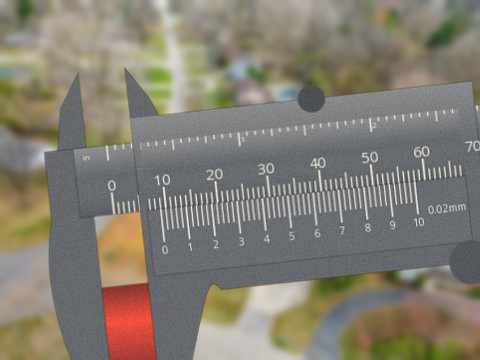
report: 9.0 (mm)
